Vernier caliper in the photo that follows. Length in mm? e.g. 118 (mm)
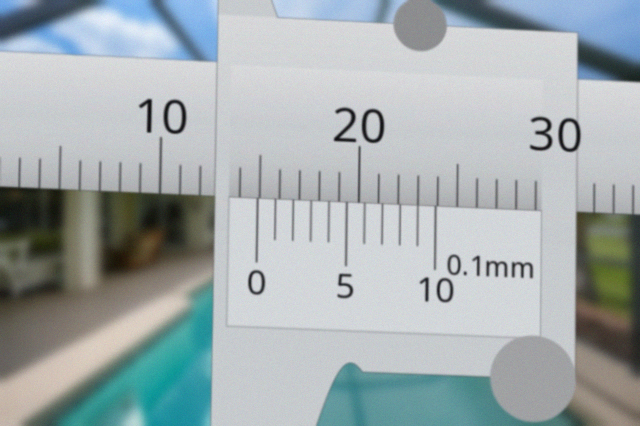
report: 14.9 (mm)
